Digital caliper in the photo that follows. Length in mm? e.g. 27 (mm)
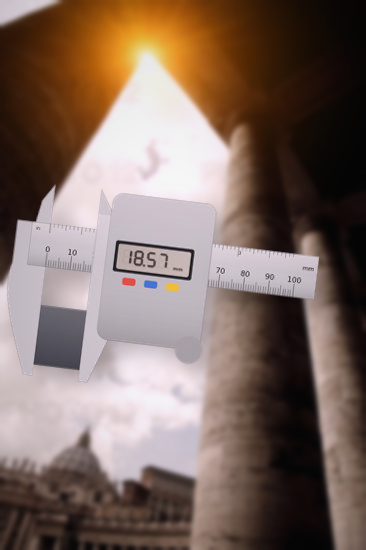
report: 18.57 (mm)
